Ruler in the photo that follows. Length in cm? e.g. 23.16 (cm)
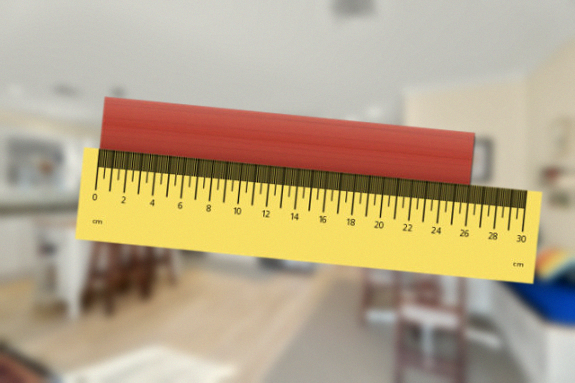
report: 26 (cm)
